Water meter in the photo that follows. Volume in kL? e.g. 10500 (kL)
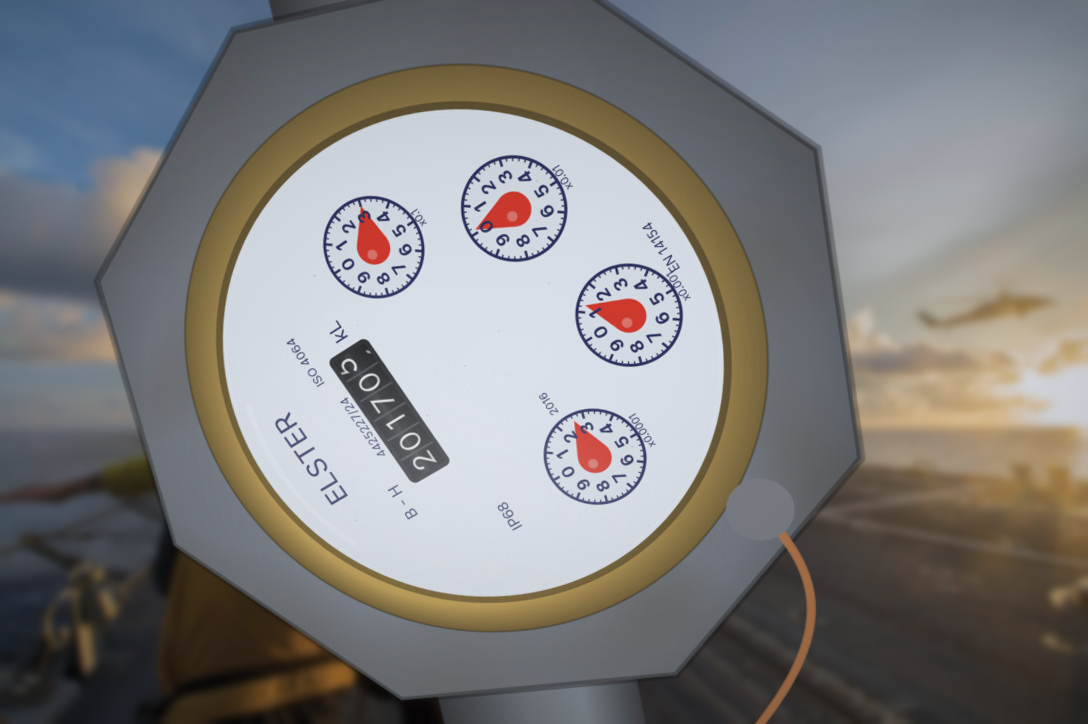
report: 201705.3012 (kL)
